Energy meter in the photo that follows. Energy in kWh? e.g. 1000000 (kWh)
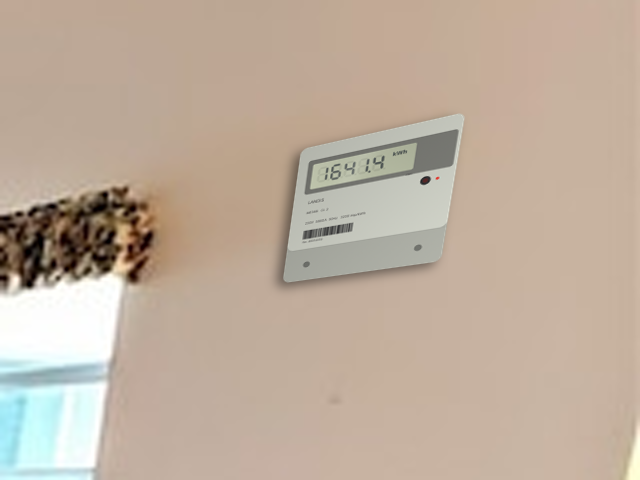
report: 1641.4 (kWh)
